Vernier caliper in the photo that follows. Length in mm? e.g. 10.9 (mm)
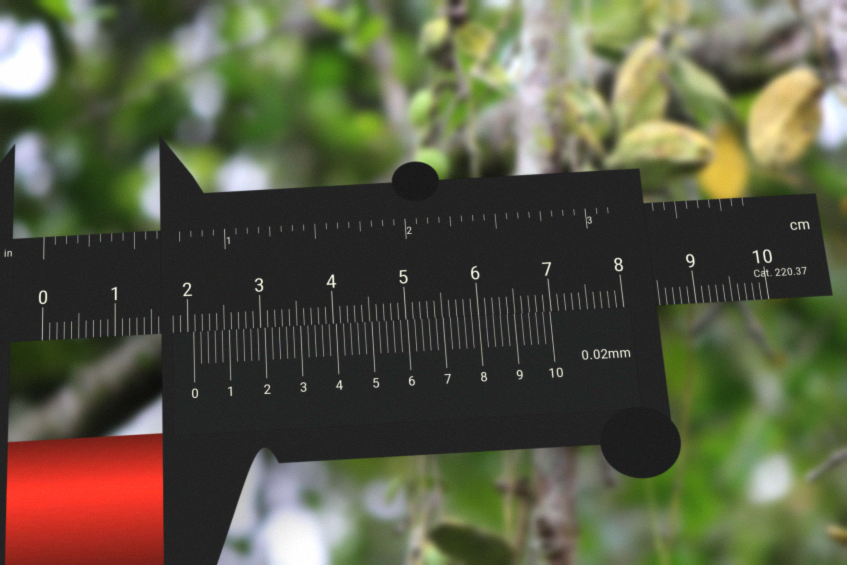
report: 20.8 (mm)
